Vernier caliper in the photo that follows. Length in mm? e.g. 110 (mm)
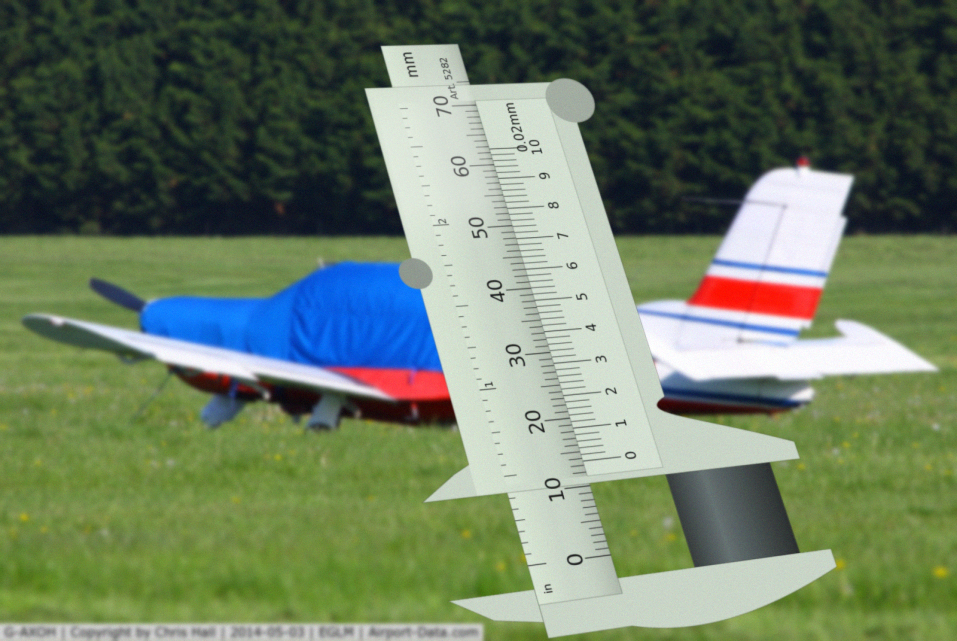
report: 13.6 (mm)
